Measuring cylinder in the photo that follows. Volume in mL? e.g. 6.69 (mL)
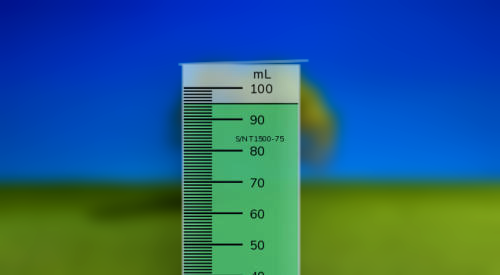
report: 95 (mL)
